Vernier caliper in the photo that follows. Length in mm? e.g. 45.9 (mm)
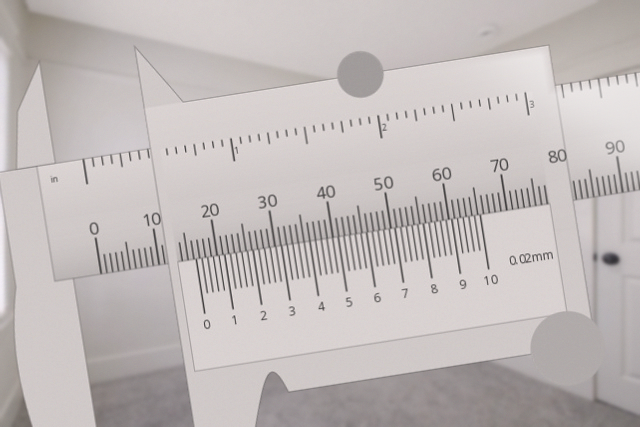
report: 16.4 (mm)
